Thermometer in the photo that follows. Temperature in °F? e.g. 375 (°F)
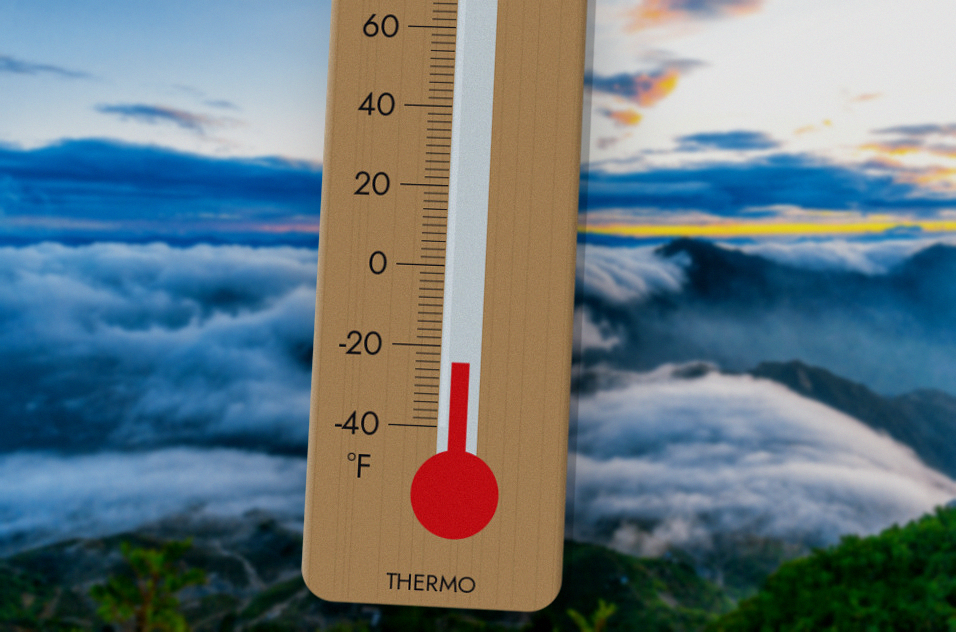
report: -24 (°F)
